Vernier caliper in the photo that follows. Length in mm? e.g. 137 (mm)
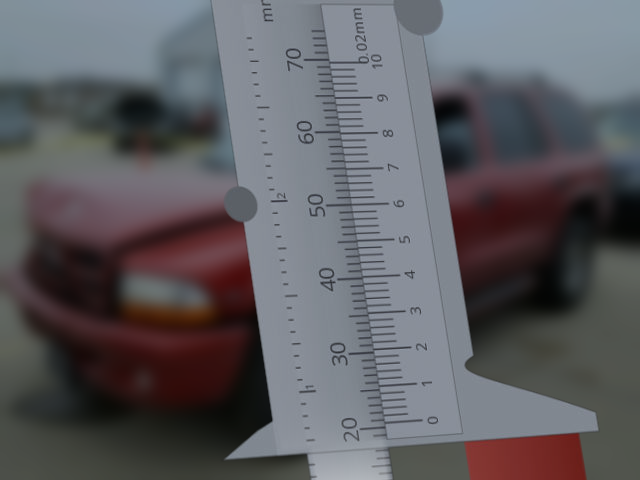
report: 20.6 (mm)
